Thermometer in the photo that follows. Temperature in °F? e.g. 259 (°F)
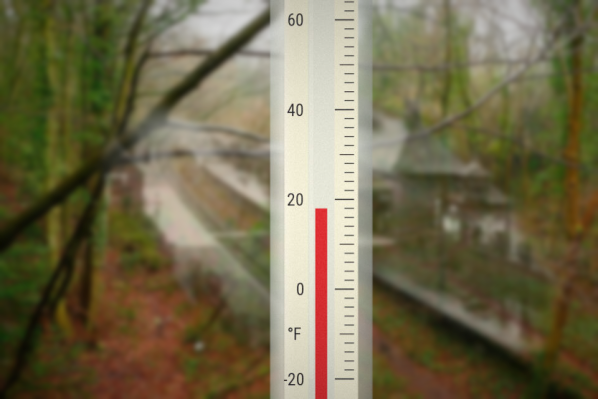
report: 18 (°F)
